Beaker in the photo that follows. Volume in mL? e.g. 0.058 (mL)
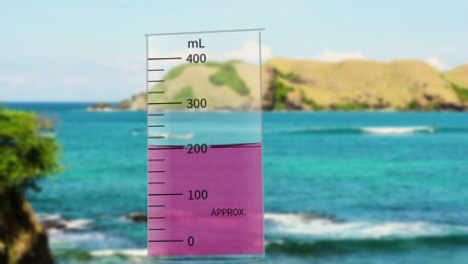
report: 200 (mL)
